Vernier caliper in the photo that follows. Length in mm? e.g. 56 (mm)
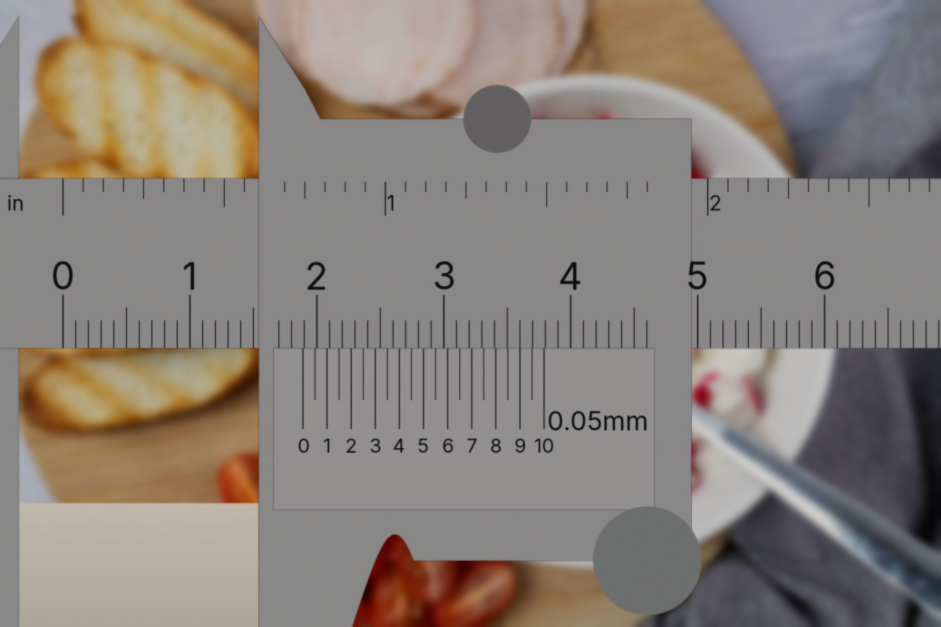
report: 18.9 (mm)
